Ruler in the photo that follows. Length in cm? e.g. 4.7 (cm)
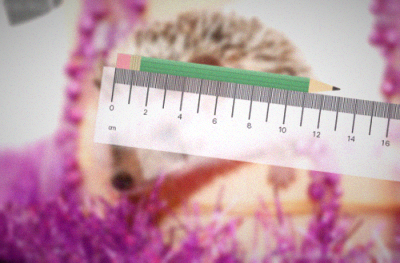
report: 13 (cm)
